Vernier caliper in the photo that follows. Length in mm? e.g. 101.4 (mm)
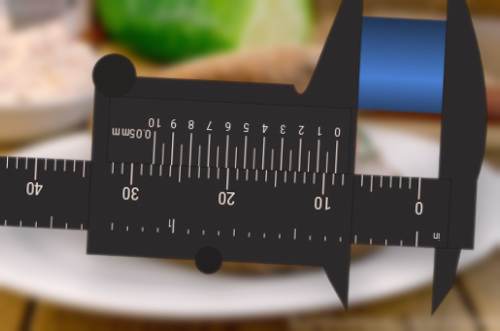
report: 8.8 (mm)
